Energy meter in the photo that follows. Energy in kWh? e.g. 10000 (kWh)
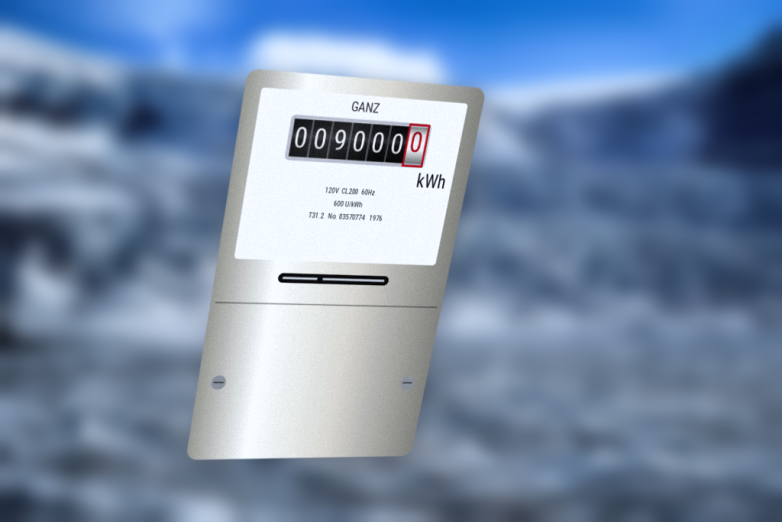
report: 9000.0 (kWh)
